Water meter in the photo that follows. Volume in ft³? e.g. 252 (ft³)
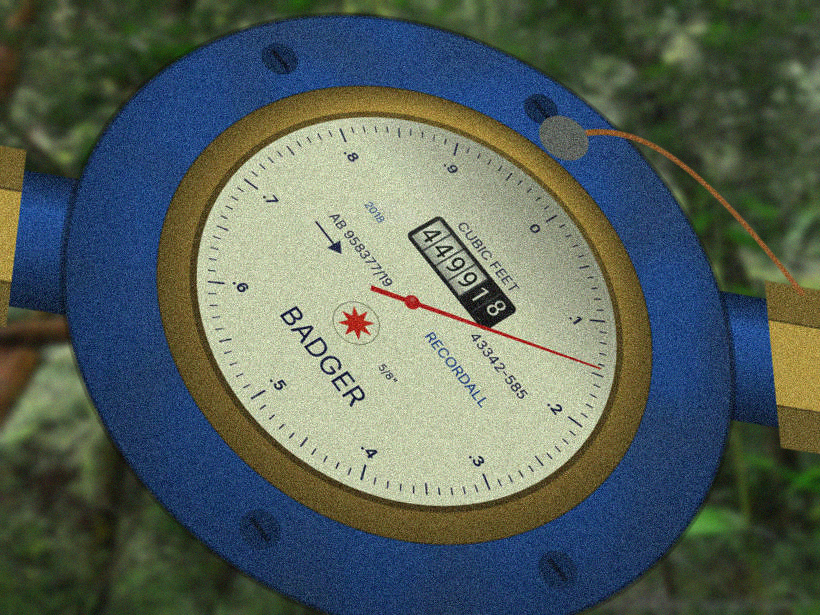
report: 449918.14 (ft³)
